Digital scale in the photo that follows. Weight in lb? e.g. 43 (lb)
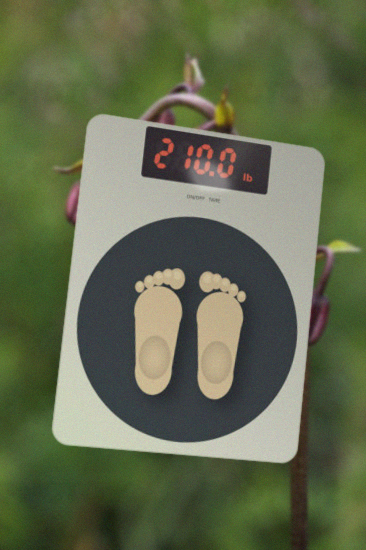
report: 210.0 (lb)
